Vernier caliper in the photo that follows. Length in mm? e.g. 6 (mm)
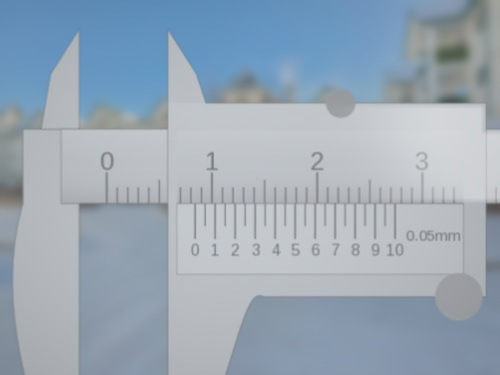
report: 8.4 (mm)
